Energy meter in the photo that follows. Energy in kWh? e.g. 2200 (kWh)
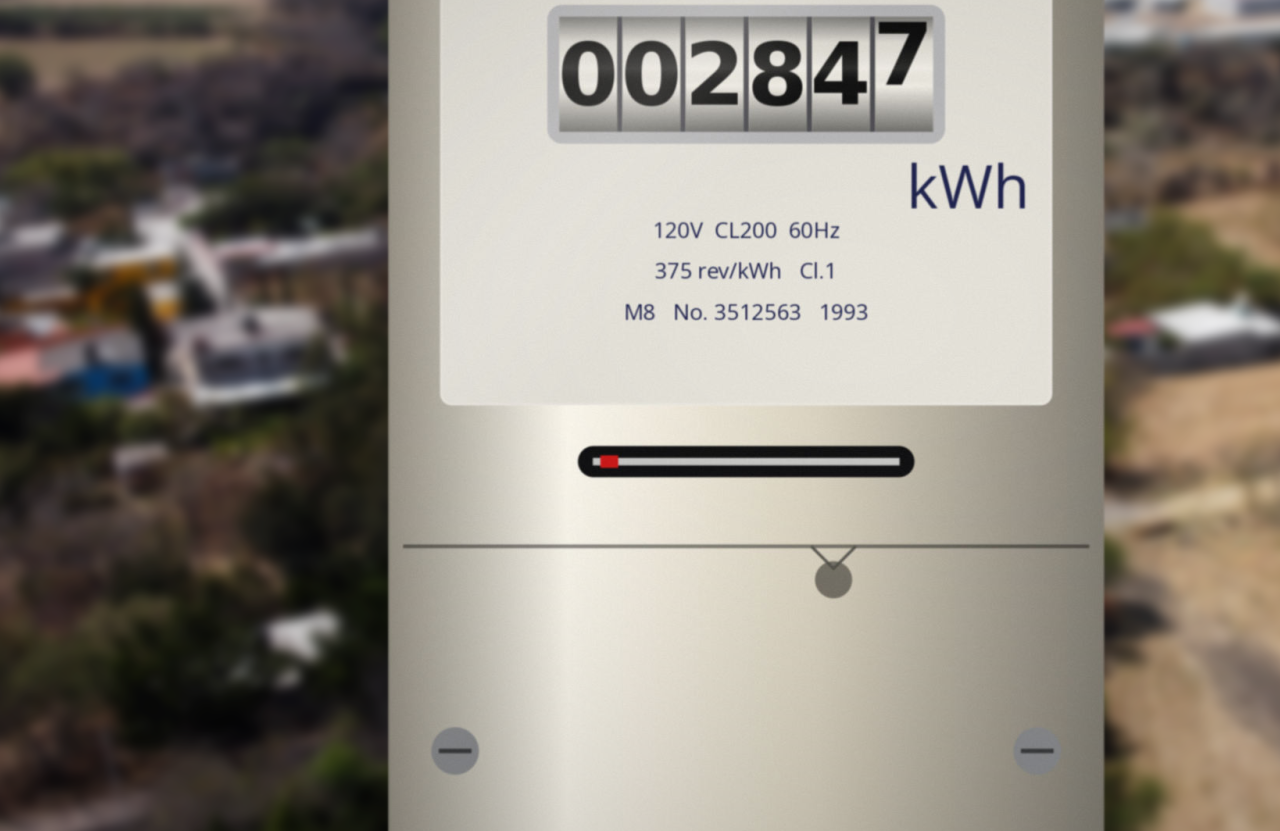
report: 2847 (kWh)
